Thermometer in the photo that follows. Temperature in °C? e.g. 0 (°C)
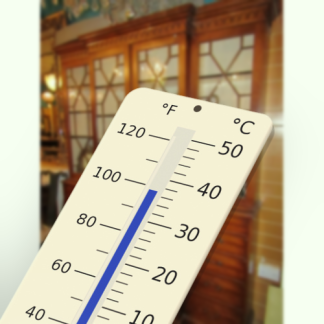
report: 37 (°C)
